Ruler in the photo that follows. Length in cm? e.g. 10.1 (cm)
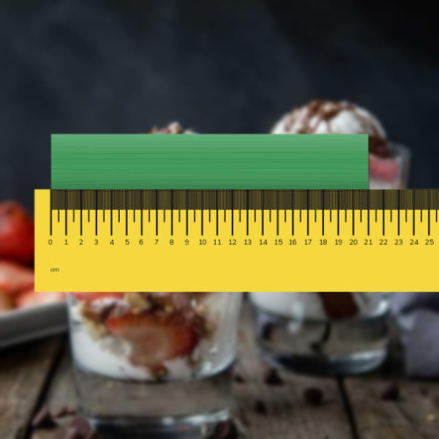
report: 21 (cm)
